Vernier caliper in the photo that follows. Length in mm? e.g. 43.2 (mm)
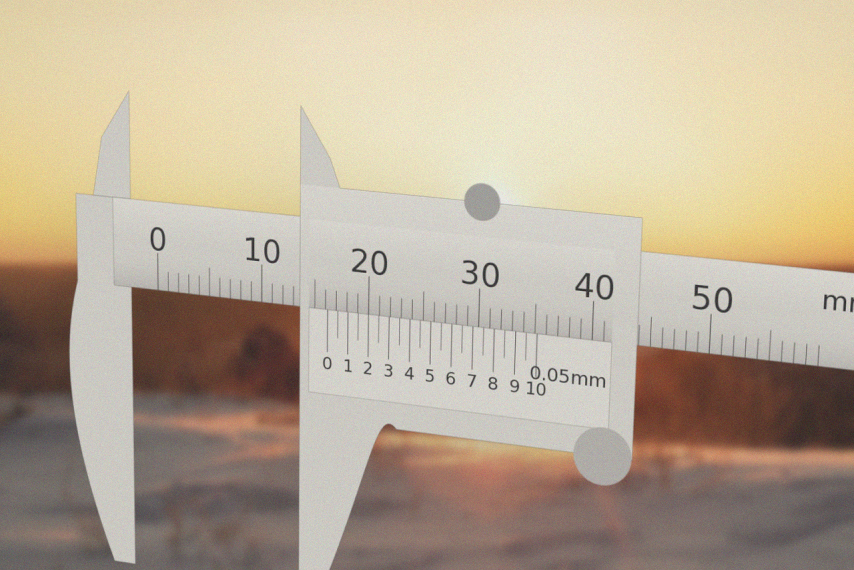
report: 16.2 (mm)
